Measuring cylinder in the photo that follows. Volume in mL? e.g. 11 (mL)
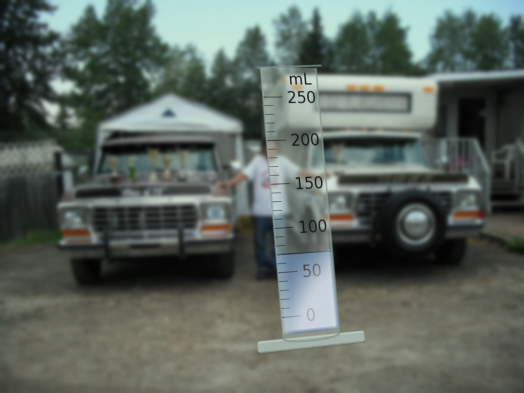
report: 70 (mL)
